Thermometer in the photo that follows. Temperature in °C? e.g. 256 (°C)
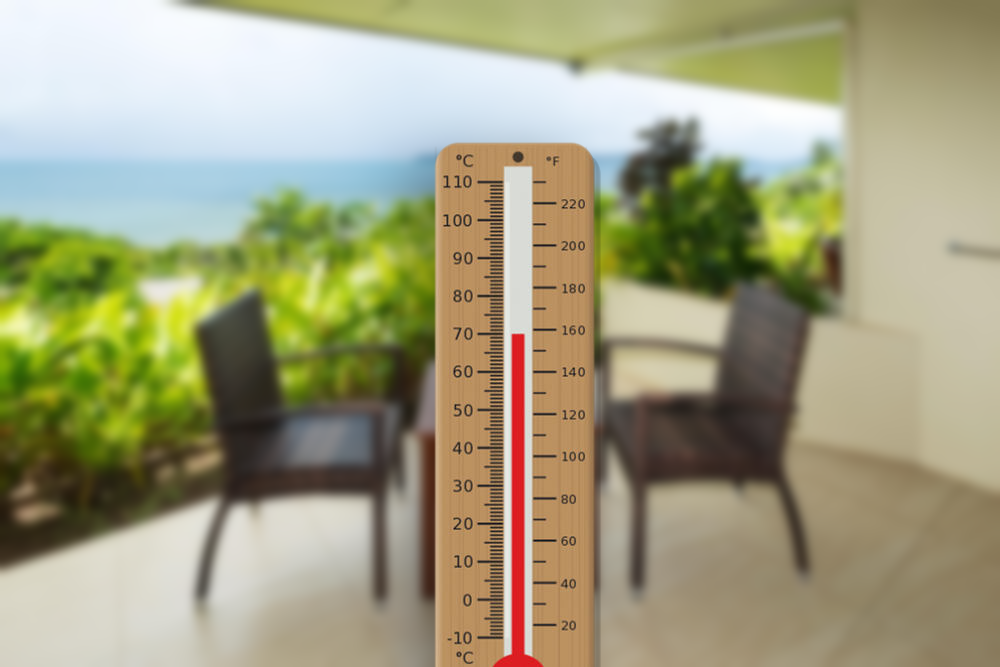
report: 70 (°C)
